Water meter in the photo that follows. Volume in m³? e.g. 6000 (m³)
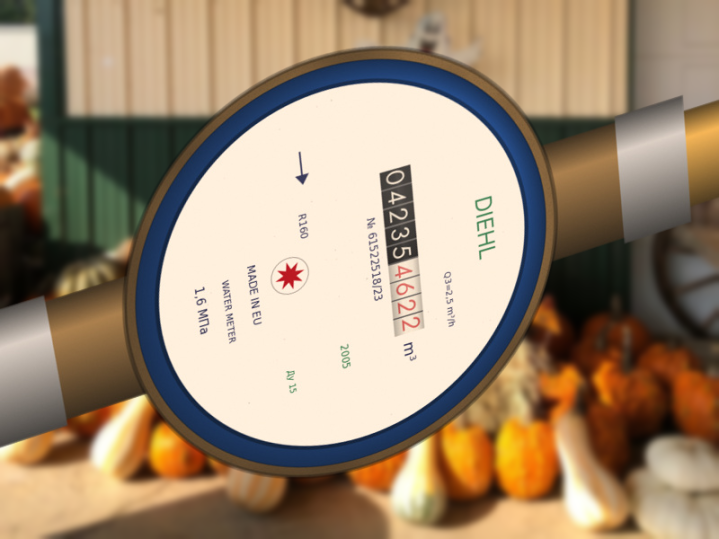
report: 4235.4622 (m³)
